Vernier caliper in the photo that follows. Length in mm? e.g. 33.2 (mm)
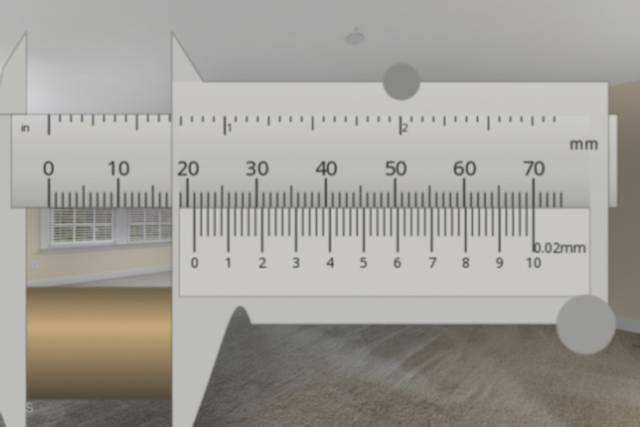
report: 21.0 (mm)
